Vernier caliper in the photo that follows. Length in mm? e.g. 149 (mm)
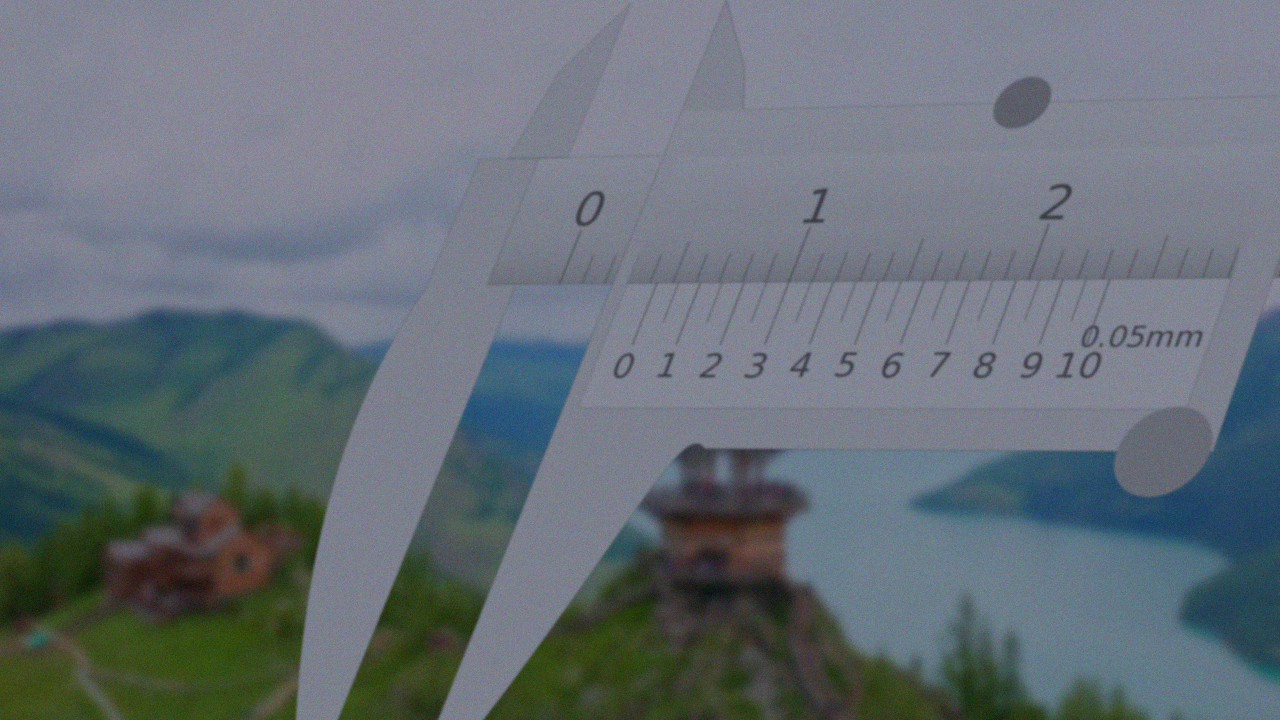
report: 4.3 (mm)
